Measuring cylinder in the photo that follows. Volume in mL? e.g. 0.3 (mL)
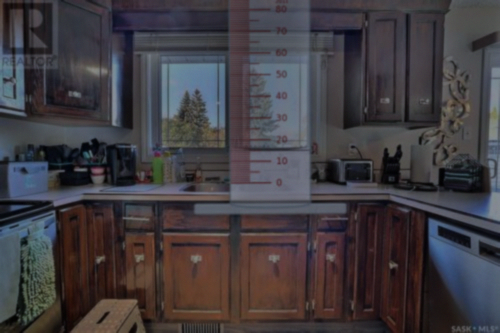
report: 15 (mL)
